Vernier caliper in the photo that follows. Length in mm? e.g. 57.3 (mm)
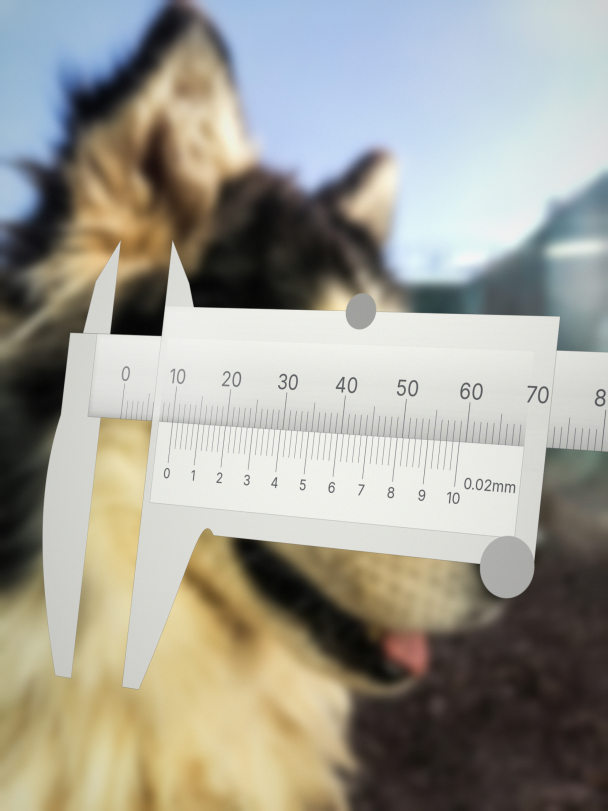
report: 10.0 (mm)
